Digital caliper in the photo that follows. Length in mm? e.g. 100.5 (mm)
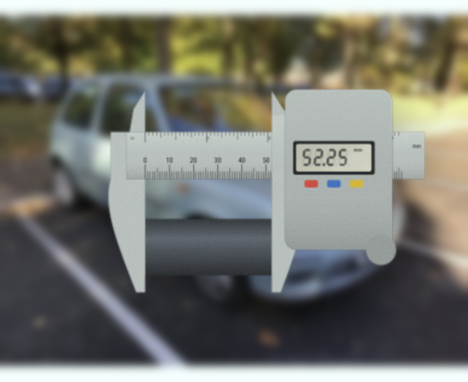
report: 52.25 (mm)
